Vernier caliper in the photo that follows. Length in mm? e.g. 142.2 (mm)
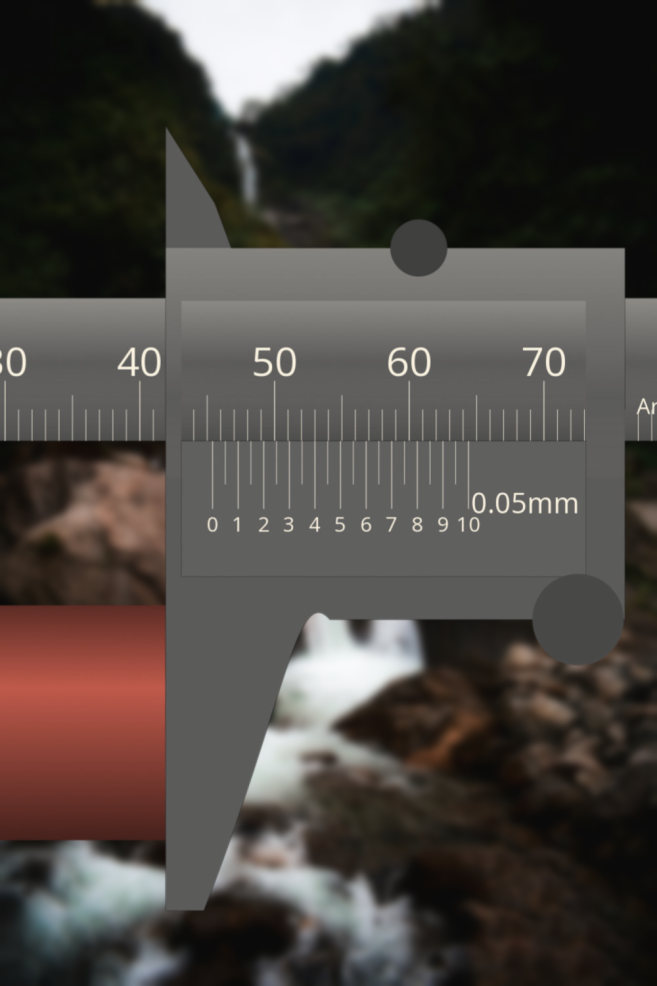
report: 45.4 (mm)
